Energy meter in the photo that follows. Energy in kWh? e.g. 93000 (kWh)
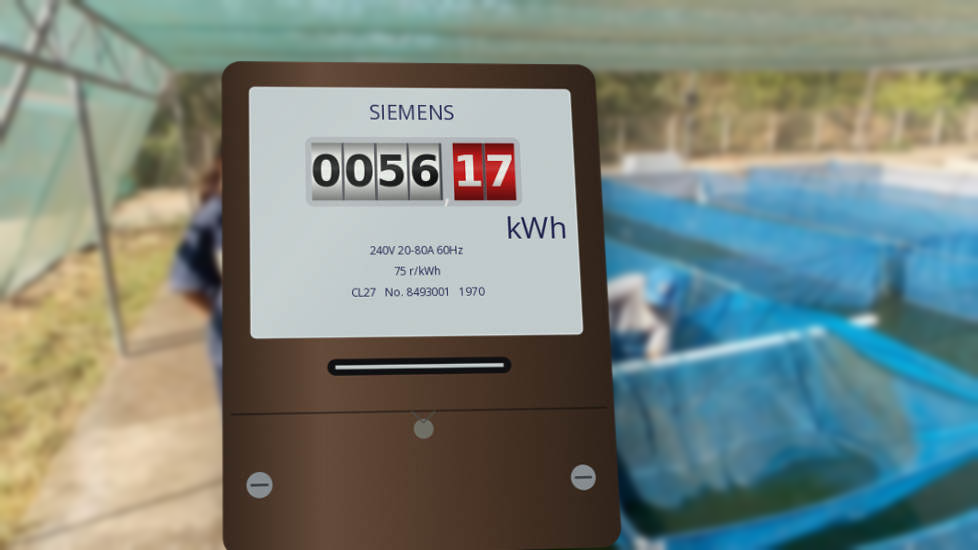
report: 56.17 (kWh)
